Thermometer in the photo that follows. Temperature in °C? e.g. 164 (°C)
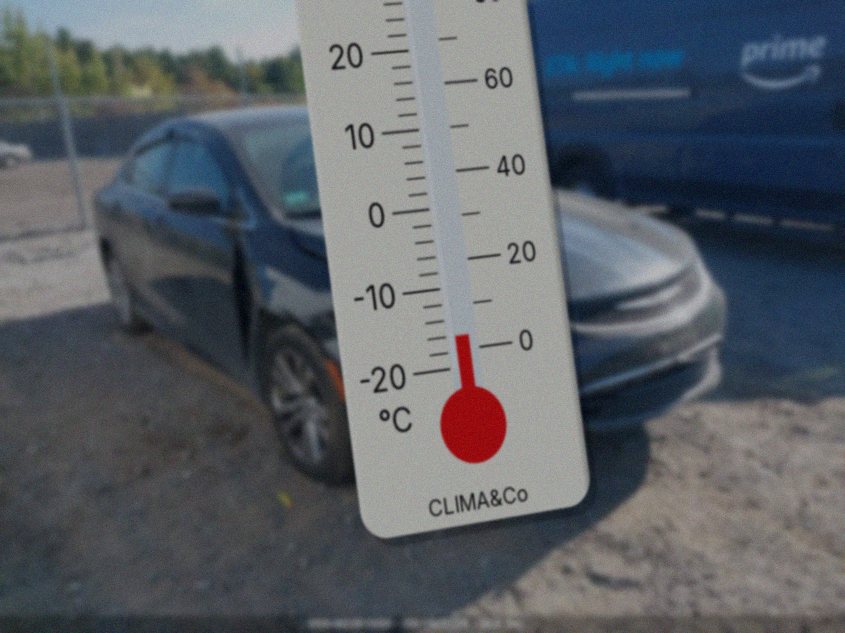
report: -16 (°C)
